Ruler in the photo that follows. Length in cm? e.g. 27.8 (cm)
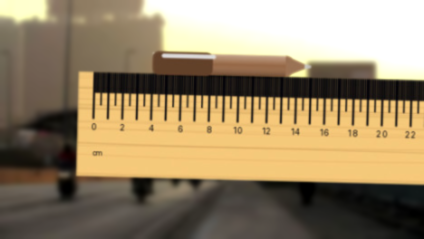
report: 11 (cm)
